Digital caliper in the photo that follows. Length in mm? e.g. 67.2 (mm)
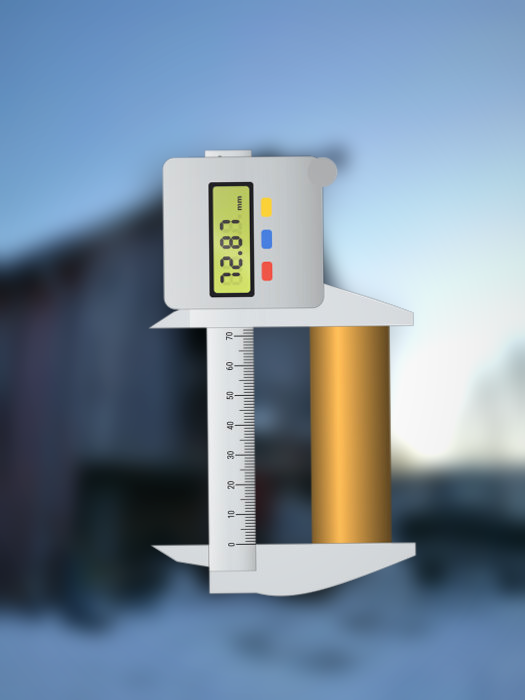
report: 72.87 (mm)
